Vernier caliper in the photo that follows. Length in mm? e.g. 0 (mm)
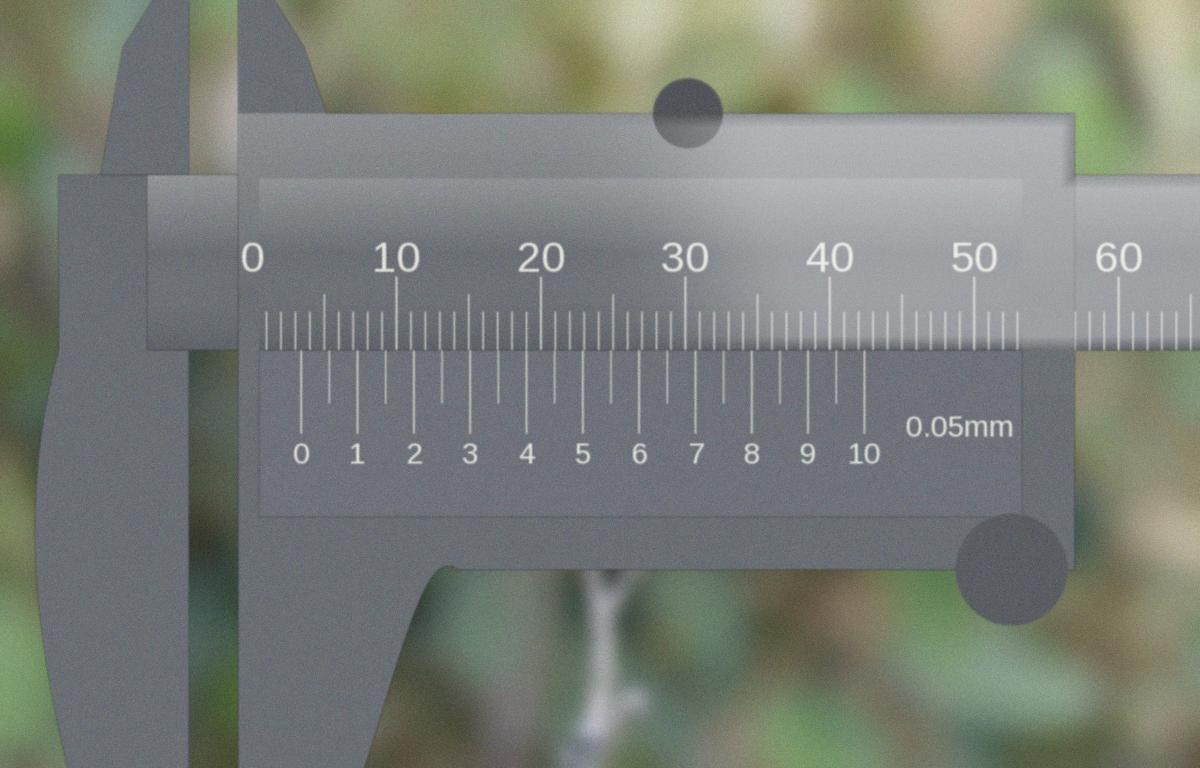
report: 3.4 (mm)
